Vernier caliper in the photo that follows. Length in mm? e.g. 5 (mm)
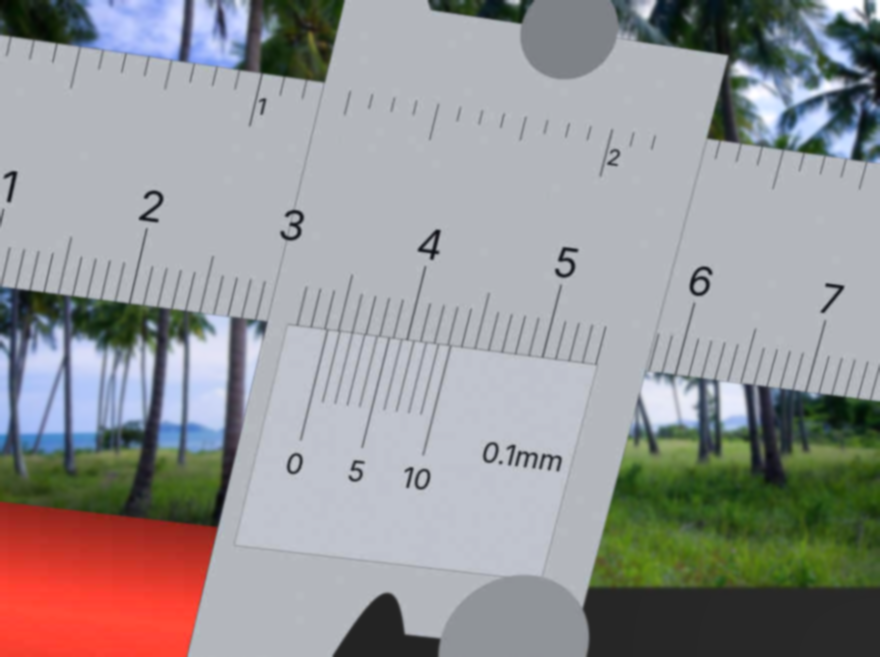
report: 34.2 (mm)
